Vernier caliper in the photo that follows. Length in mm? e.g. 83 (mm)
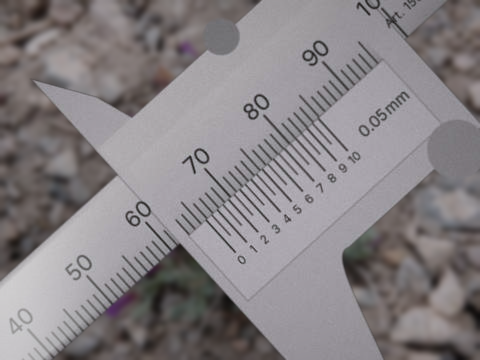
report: 65.8 (mm)
